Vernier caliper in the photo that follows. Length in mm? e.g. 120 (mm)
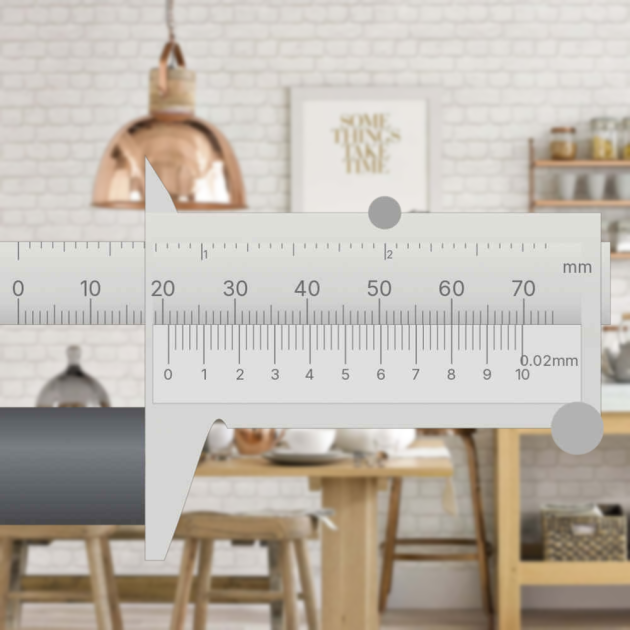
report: 20.8 (mm)
